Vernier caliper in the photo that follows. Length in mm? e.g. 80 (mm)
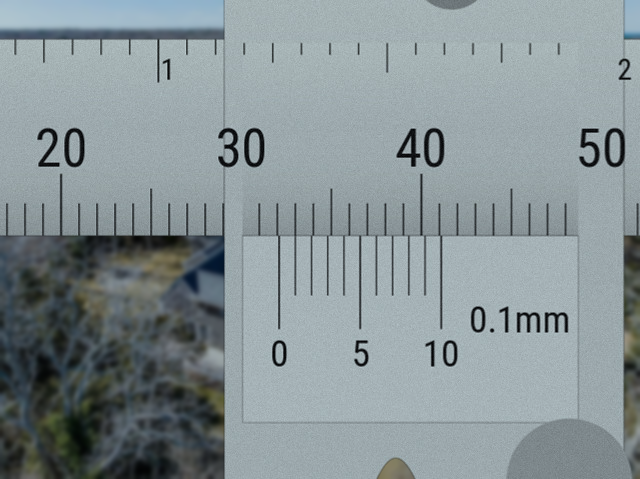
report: 32.1 (mm)
